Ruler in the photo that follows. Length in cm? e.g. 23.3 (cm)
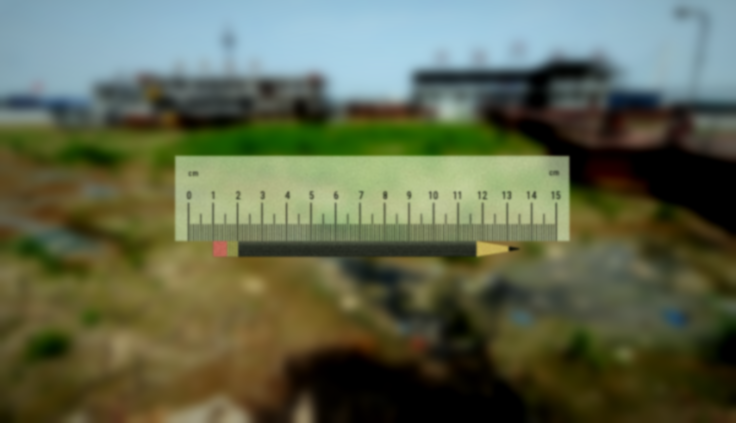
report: 12.5 (cm)
